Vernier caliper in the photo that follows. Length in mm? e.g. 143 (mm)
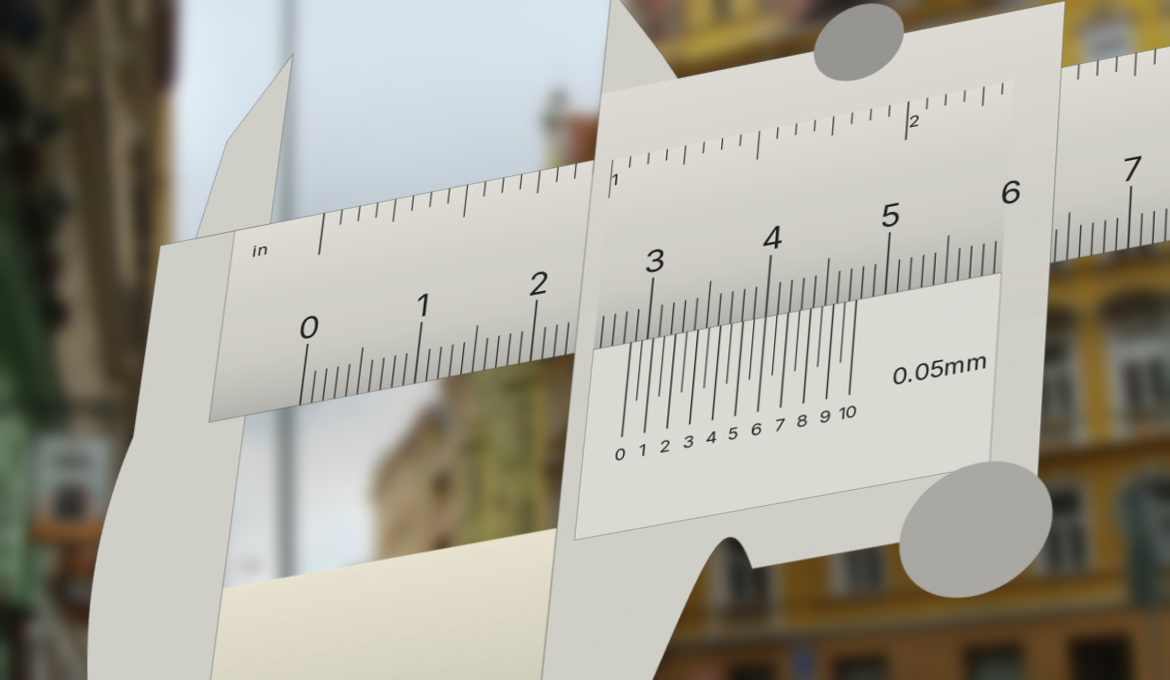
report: 28.6 (mm)
